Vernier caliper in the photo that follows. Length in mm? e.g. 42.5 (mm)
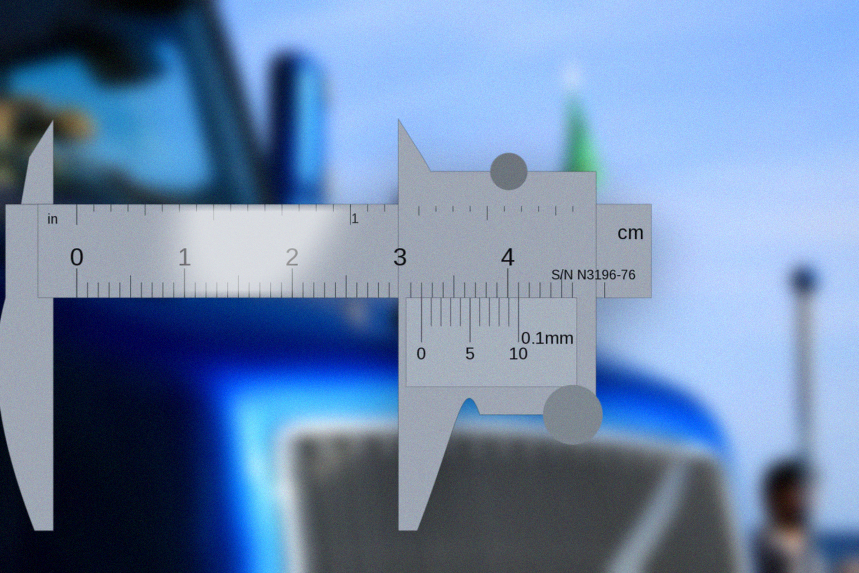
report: 32.0 (mm)
